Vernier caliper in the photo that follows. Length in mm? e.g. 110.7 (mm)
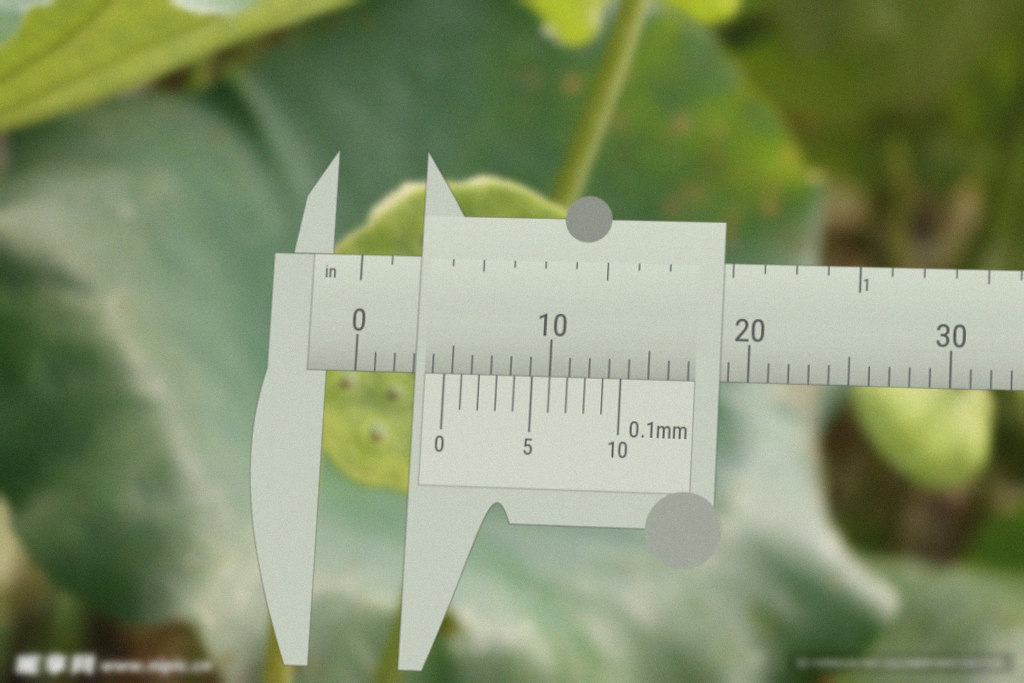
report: 4.6 (mm)
